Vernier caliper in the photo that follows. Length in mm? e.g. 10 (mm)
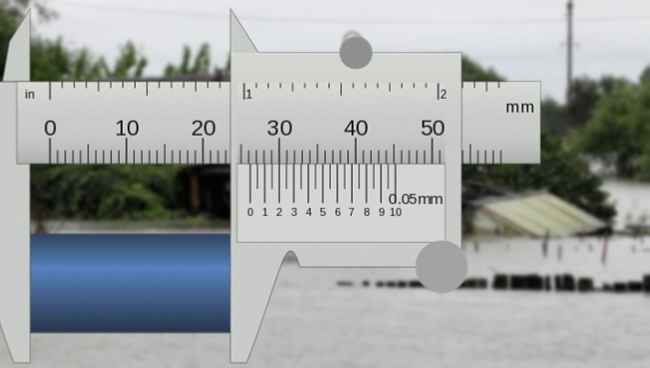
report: 26.2 (mm)
